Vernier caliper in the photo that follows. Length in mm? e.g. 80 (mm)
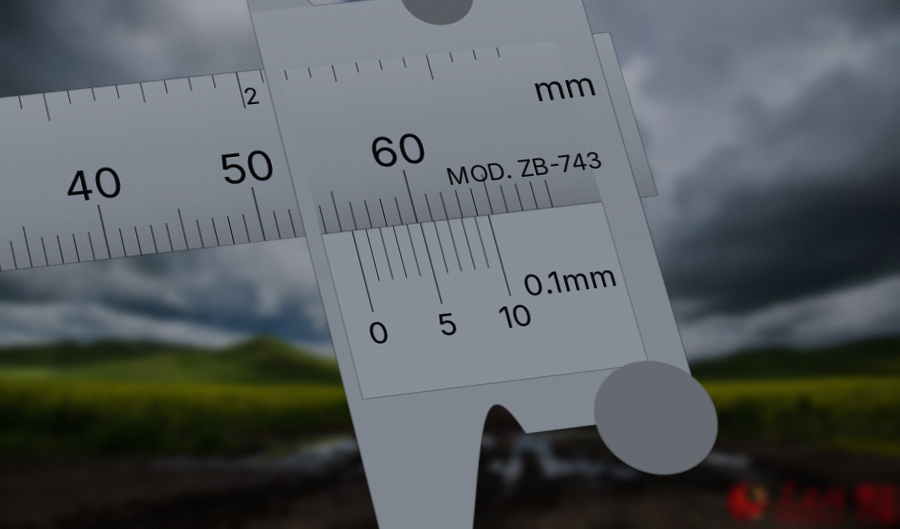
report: 55.7 (mm)
